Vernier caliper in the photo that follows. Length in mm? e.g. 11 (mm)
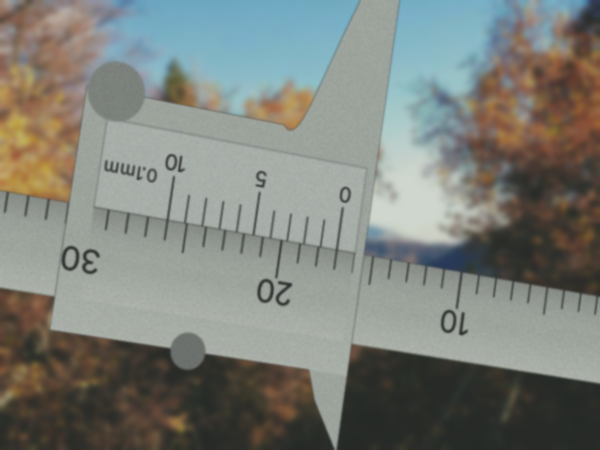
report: 17.0 (mm)
